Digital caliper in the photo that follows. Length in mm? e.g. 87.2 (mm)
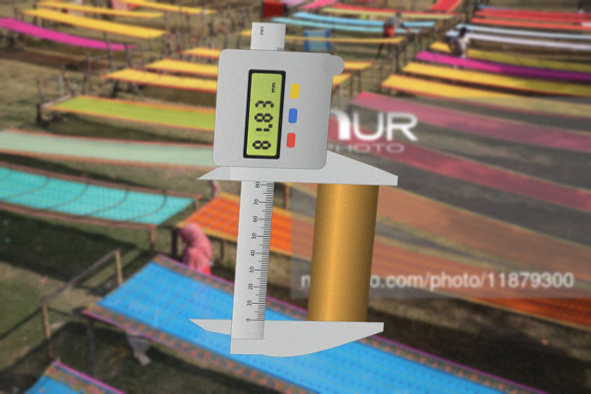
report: 81.83 (mm)
